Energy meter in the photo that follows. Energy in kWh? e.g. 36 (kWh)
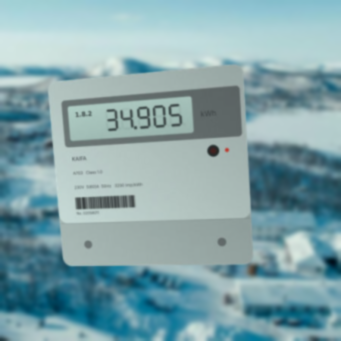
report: 34.905 (kWh)
